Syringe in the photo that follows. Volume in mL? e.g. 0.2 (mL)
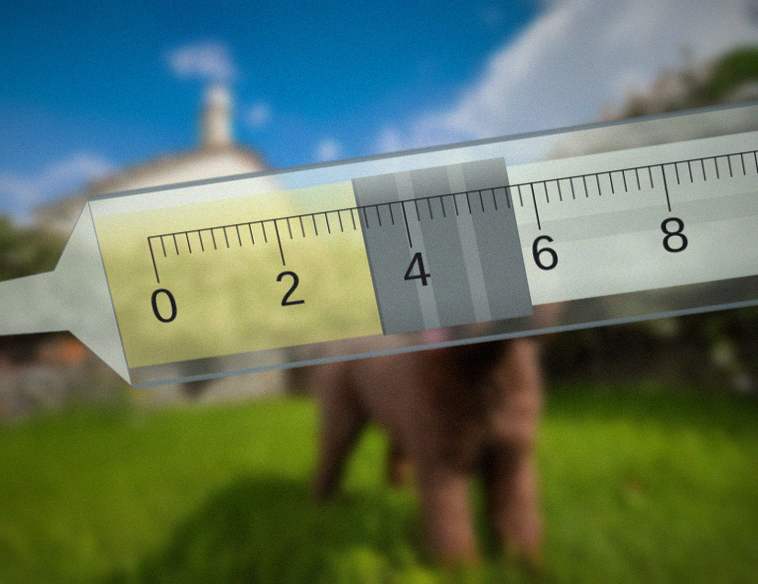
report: 3.3 (mL)
